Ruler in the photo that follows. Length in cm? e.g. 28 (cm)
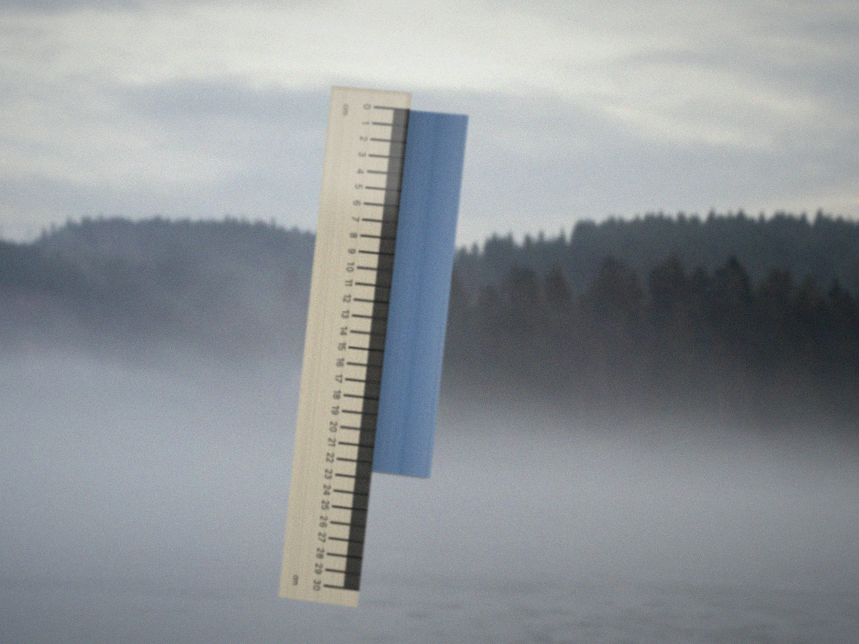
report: 22.5 (cm)
